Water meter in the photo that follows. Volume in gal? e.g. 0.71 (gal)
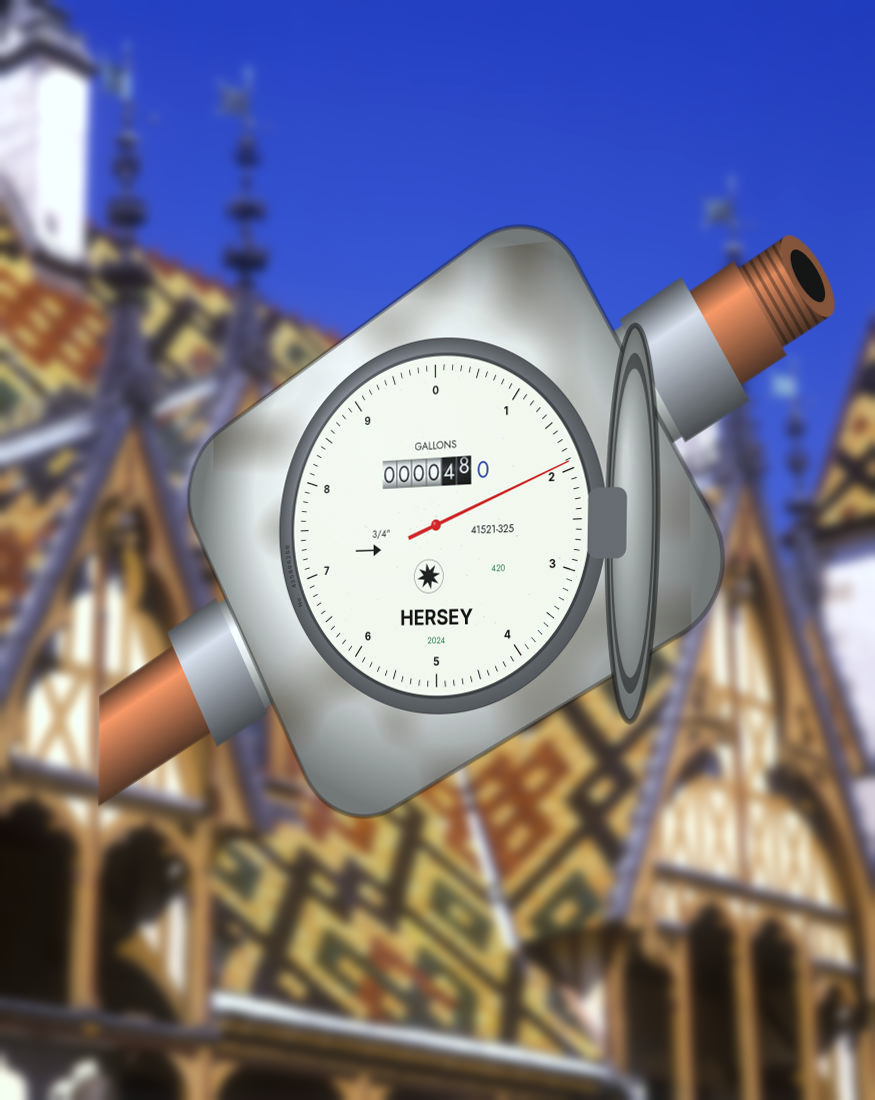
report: 481.9 (gal)
